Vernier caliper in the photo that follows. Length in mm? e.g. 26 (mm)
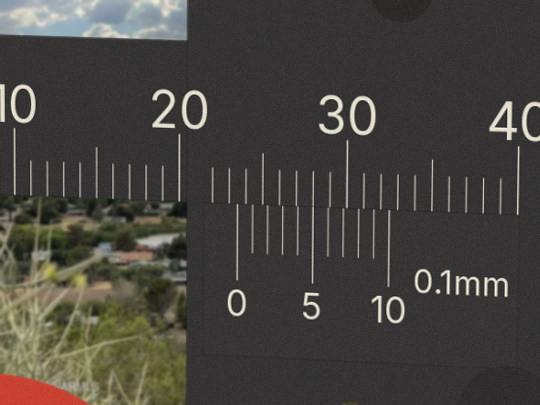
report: 23.5 (mm)
